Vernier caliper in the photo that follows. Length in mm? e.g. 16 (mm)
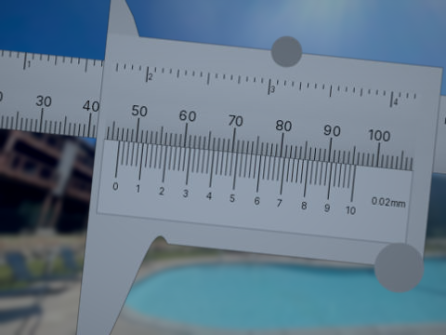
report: 46.5 (mm)
